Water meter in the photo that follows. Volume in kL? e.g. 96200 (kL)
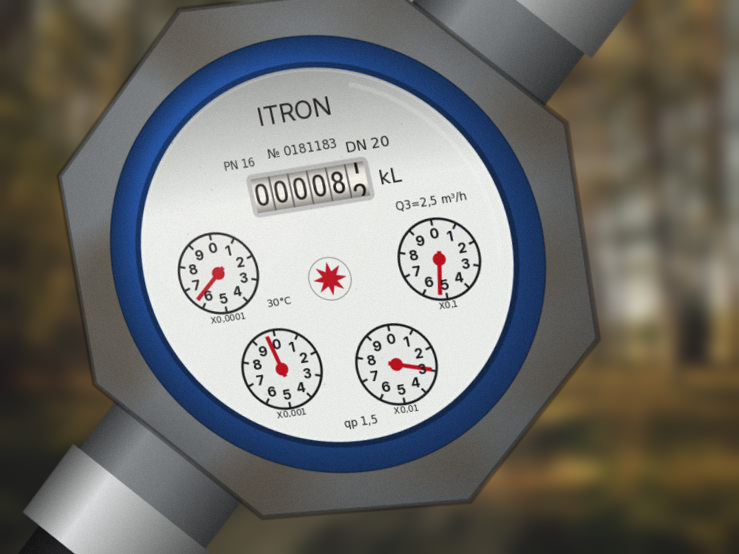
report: 81.5296 (kL)
